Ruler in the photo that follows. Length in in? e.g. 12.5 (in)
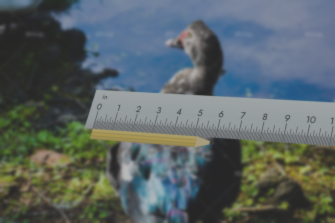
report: 6 (in)
